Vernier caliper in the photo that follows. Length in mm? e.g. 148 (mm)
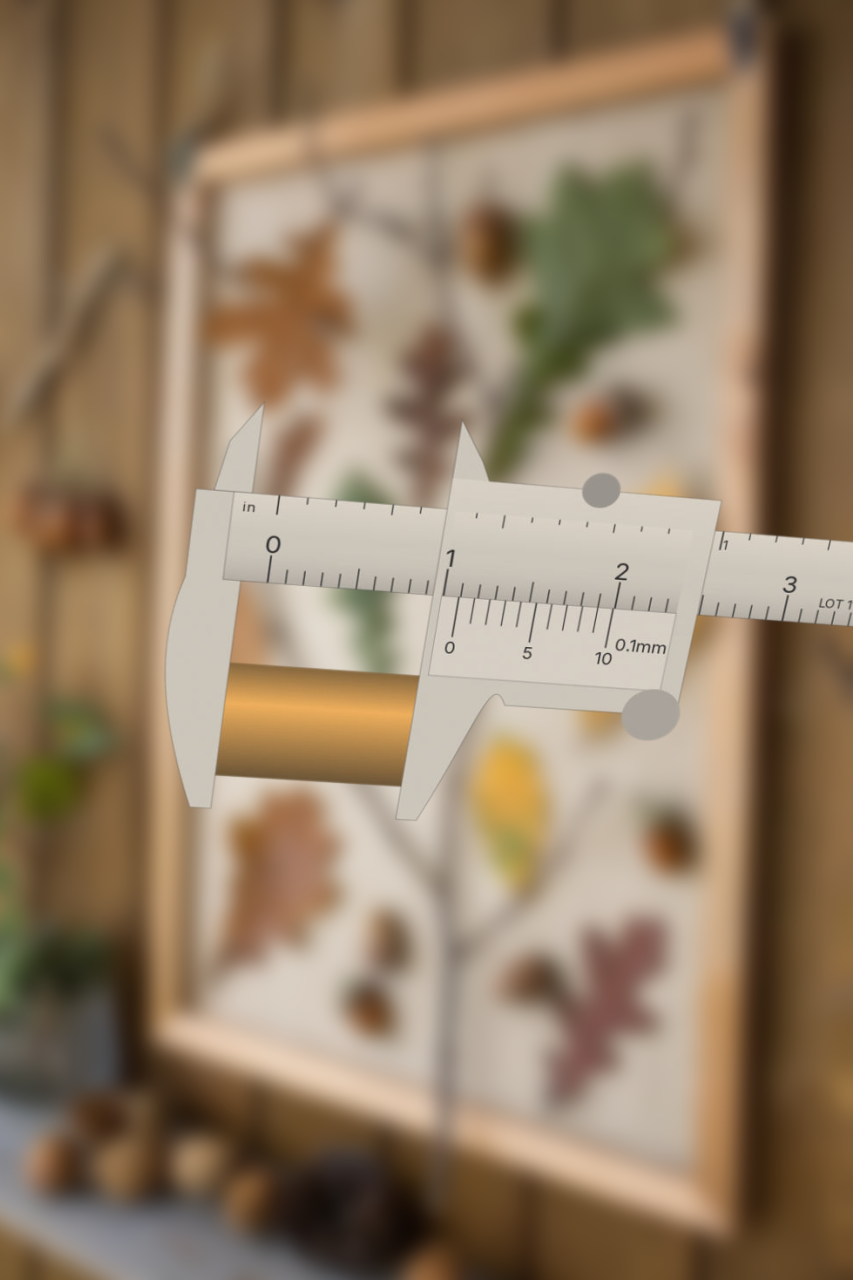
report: 10.9 (mm)
